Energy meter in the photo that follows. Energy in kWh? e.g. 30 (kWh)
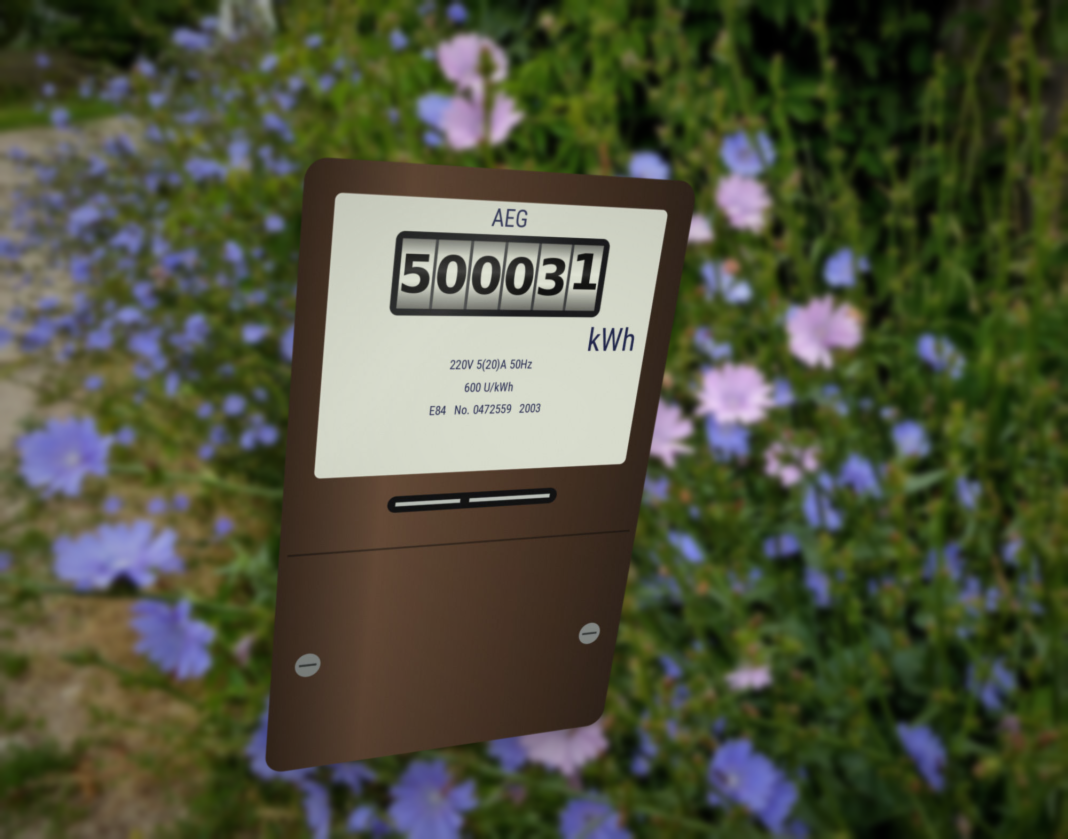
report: 500031 (kWh)
